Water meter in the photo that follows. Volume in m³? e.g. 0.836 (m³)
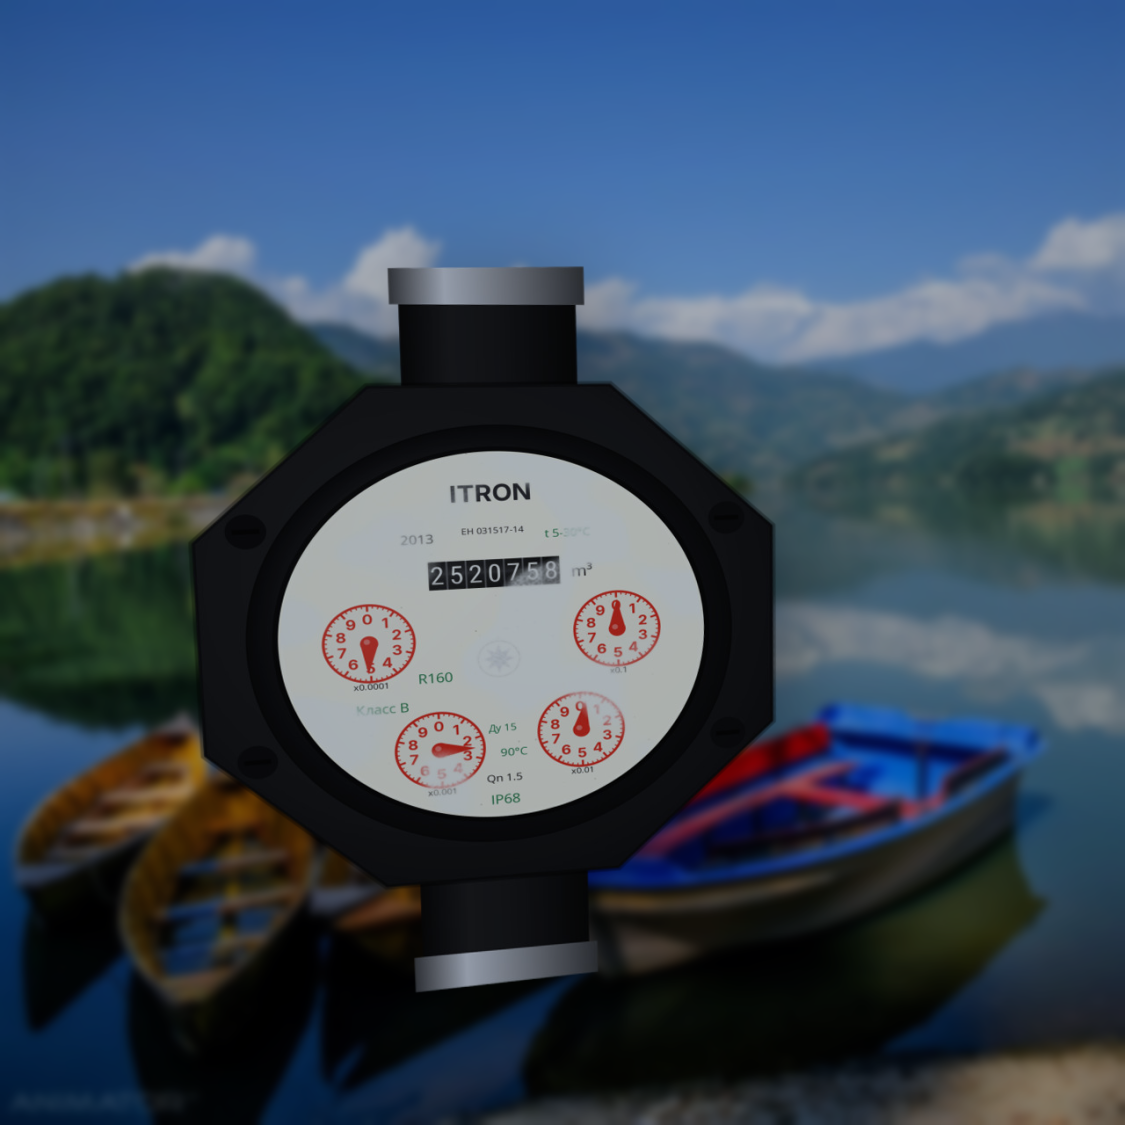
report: 2520758.0025 (m³)
